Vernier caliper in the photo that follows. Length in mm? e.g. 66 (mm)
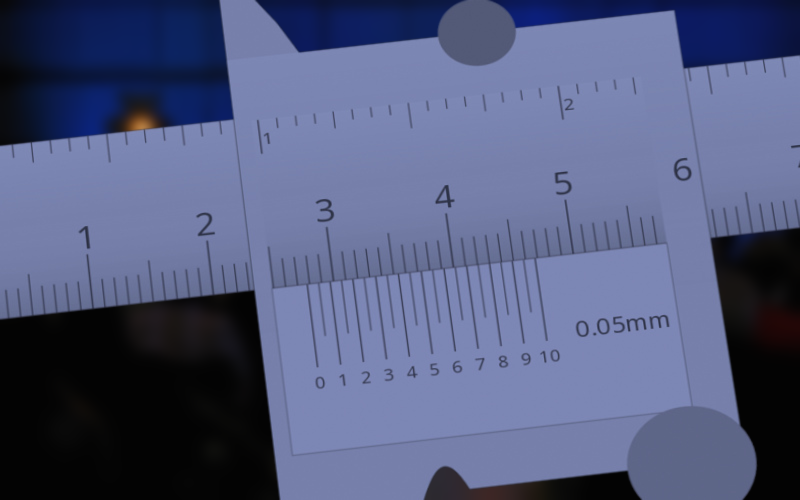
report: 27.8 (mm)
